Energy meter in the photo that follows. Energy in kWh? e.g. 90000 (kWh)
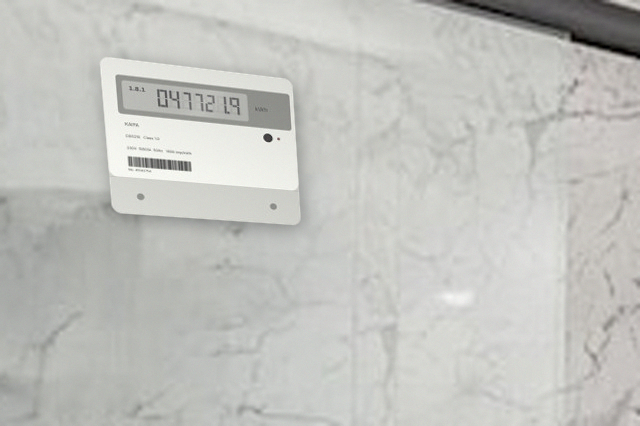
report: 47721.9 (kWh)
